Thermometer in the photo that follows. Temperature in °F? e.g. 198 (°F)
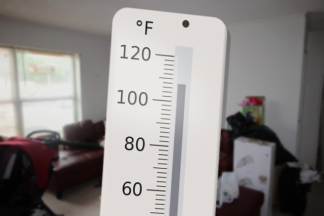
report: 108 (°F)
